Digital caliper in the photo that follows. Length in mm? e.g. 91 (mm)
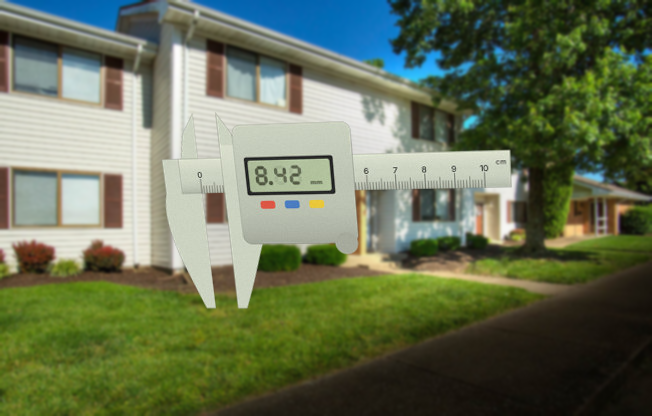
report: 8.42 (mm)
